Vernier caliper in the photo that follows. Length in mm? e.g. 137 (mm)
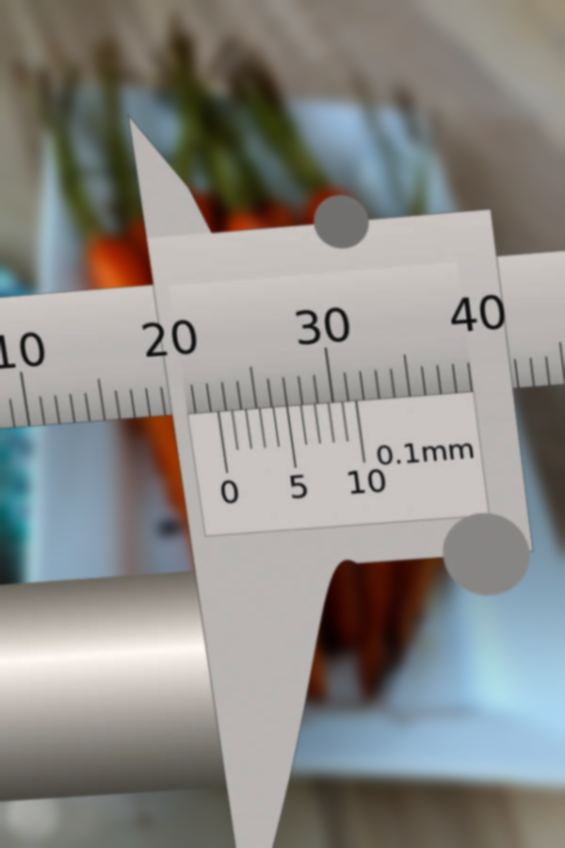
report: 22.5 (mm)
